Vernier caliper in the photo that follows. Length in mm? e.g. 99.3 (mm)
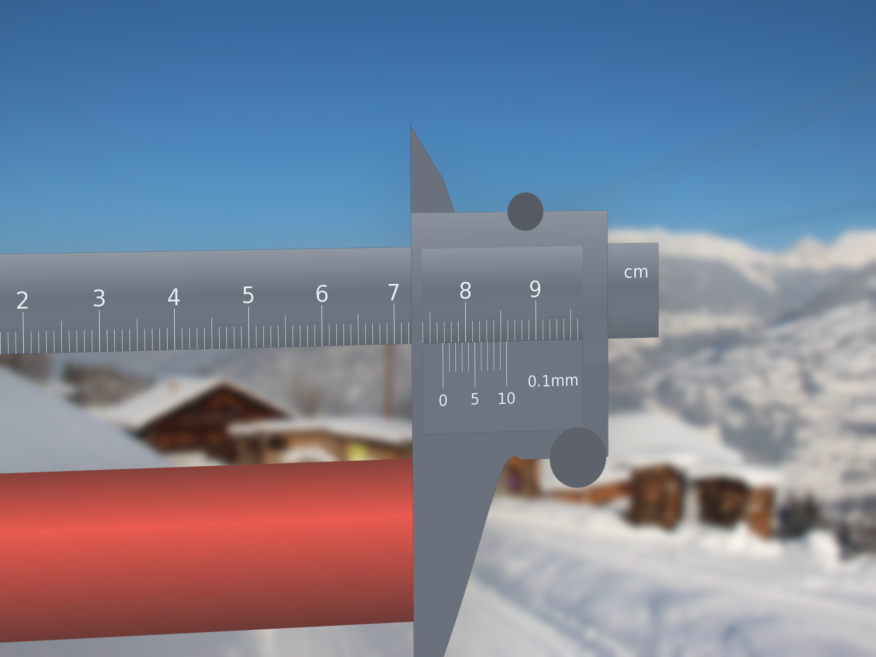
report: 76.8 (mm)
